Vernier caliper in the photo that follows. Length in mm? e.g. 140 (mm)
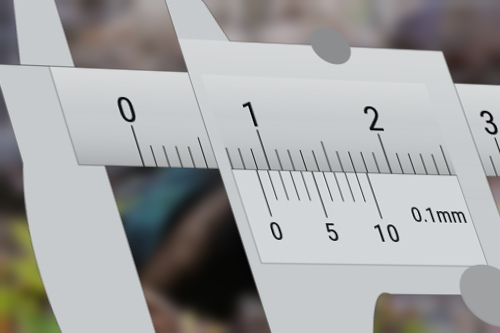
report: 8.9 (mm)
